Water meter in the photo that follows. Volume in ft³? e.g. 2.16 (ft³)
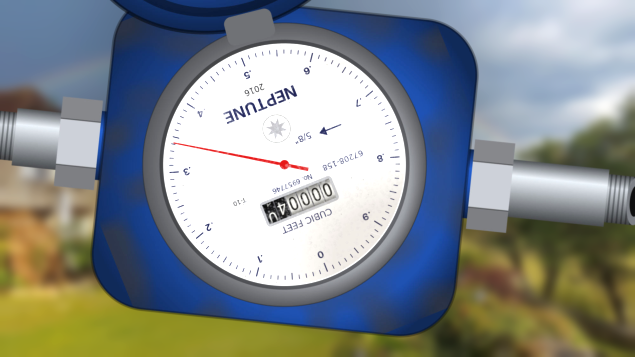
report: 40.34 (ft³)
